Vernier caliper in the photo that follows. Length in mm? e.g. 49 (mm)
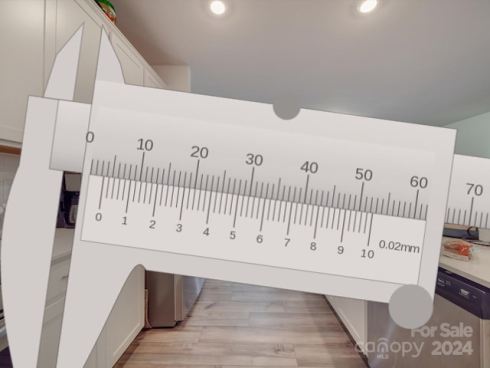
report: 3.4 (mm)
